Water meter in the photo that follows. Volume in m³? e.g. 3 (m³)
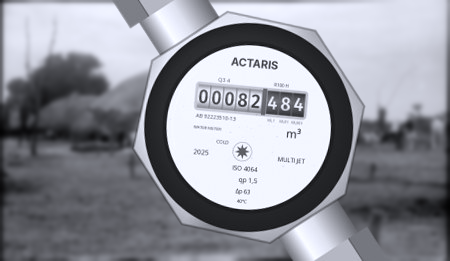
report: 82.484 (m³)
